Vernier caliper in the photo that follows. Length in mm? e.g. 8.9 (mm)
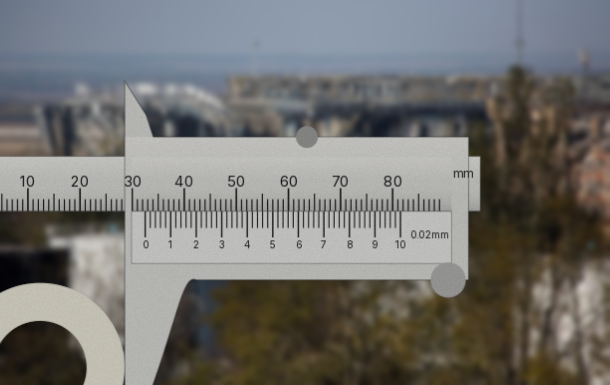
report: 32.5 (mm)
